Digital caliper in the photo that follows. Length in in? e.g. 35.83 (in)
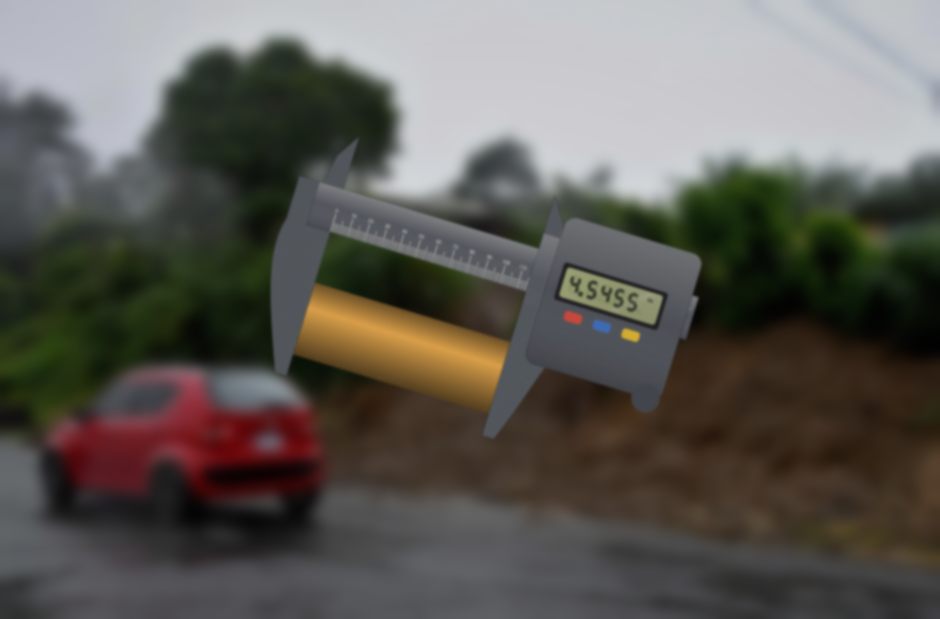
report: 4.5455 (in)
